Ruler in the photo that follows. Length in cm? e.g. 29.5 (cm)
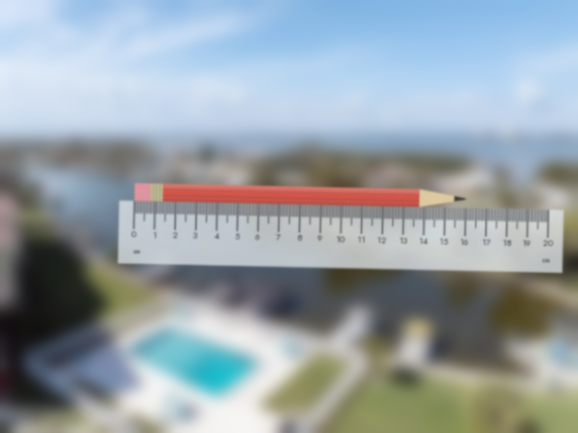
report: 16 (cm)
